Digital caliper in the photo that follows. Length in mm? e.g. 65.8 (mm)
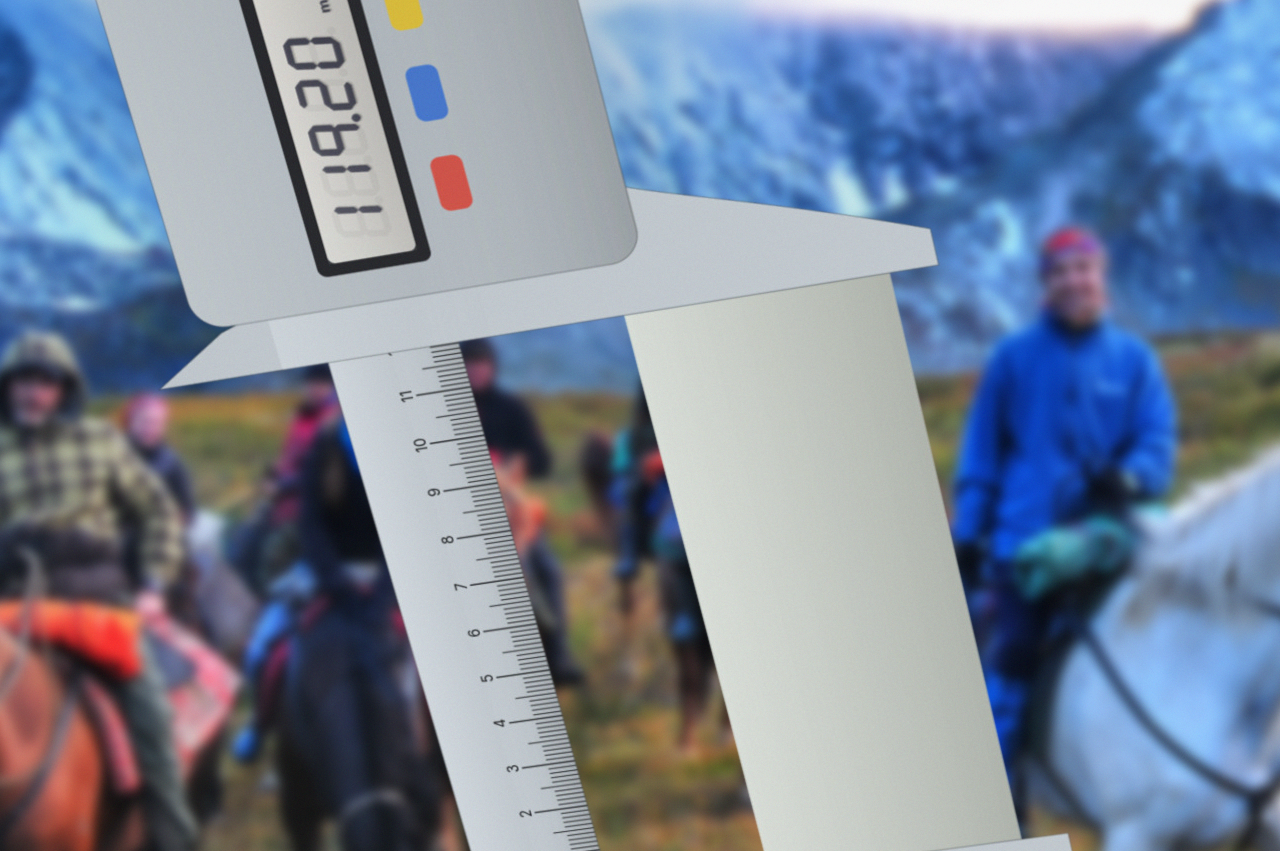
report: 119.20 (mm)
